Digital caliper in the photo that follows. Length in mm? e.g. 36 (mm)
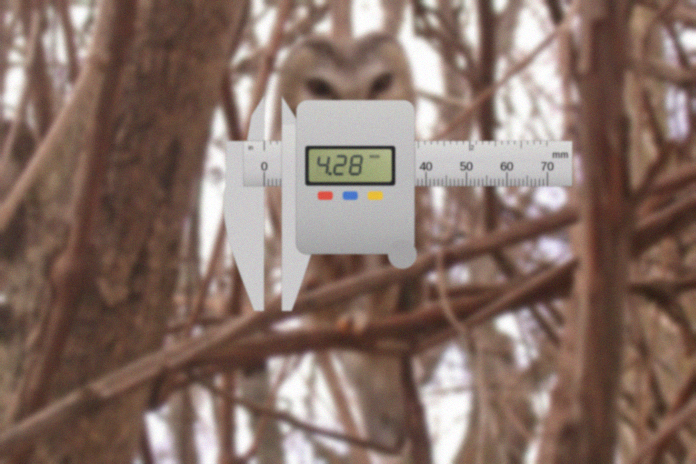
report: 4.28 (mm)
